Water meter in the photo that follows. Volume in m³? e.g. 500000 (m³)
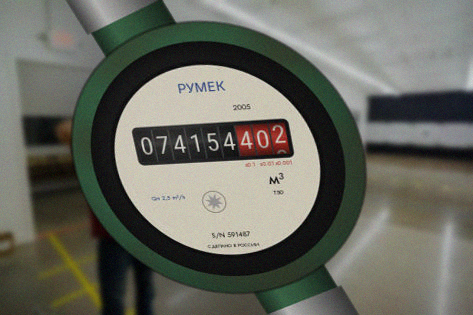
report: 74154.402 (m³)
